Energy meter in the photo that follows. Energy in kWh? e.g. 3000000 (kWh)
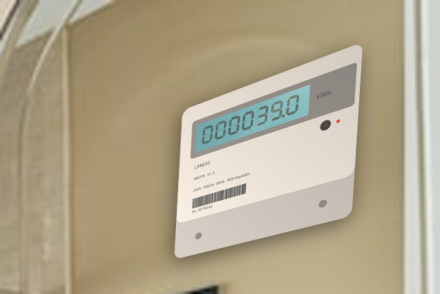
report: 39.0 (kWh)
